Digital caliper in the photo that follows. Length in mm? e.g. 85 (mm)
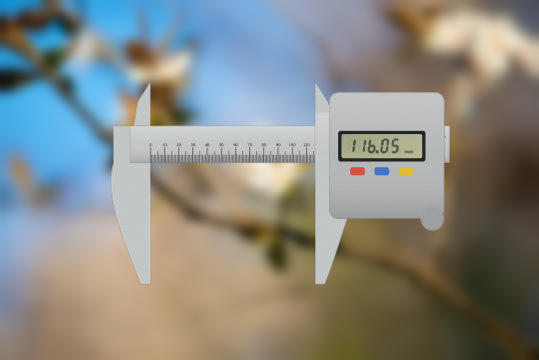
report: 116.05 (mm)
